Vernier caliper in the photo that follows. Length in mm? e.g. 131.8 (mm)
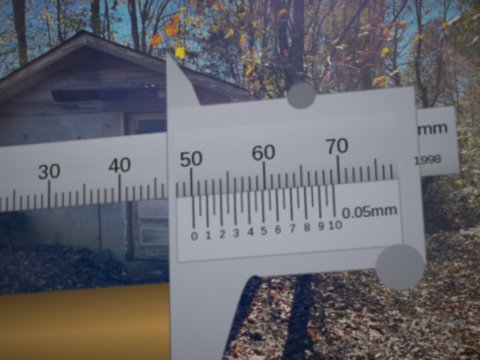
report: 50.2 (mm)
